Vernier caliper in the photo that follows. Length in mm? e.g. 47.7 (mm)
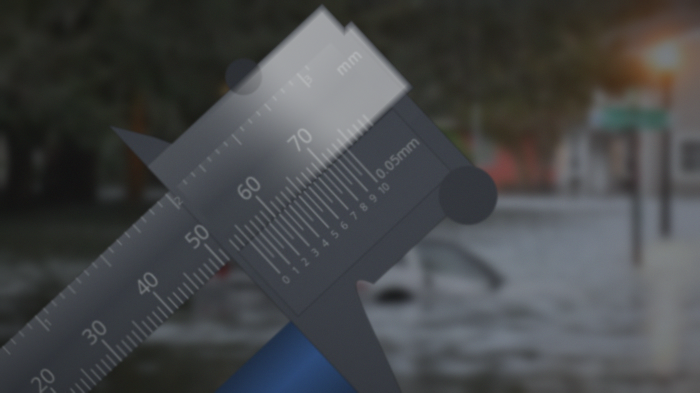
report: 55.0 (mm)
